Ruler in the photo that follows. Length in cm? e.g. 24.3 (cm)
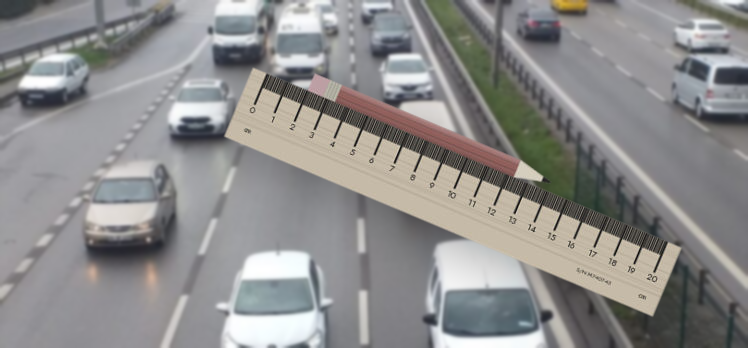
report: 12 (cm)
